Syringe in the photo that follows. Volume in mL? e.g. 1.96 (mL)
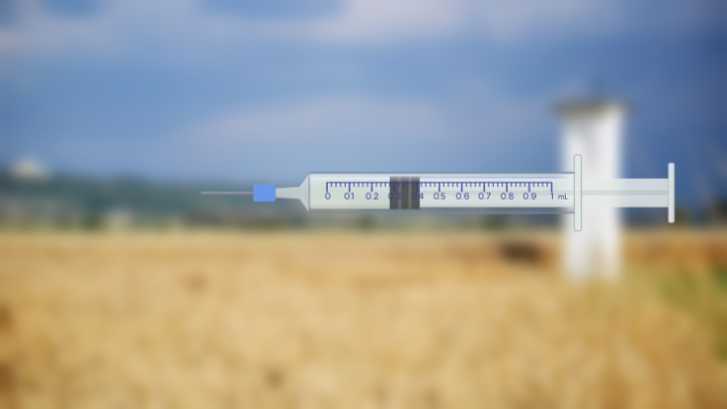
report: 0.28 (mL)
